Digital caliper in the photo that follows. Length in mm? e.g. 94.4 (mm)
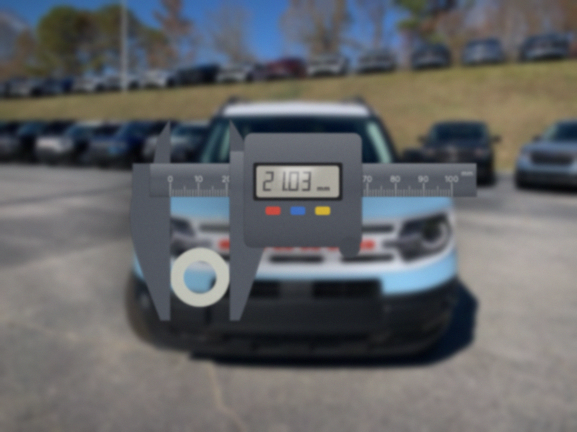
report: 21.03 (mm)
